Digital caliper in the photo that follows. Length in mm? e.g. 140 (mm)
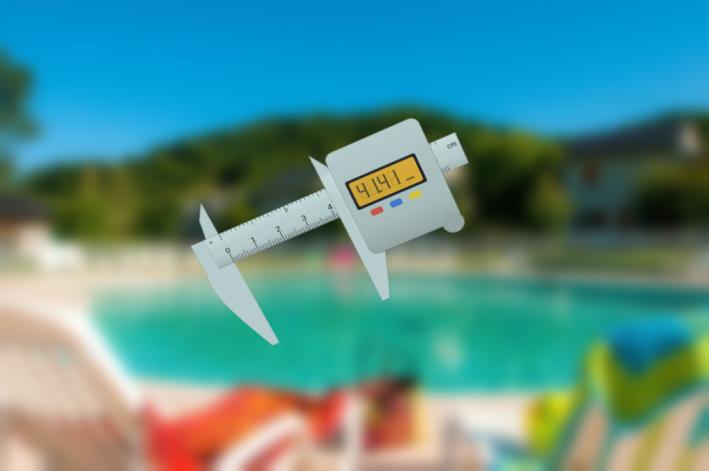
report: 41.41 (mm)
